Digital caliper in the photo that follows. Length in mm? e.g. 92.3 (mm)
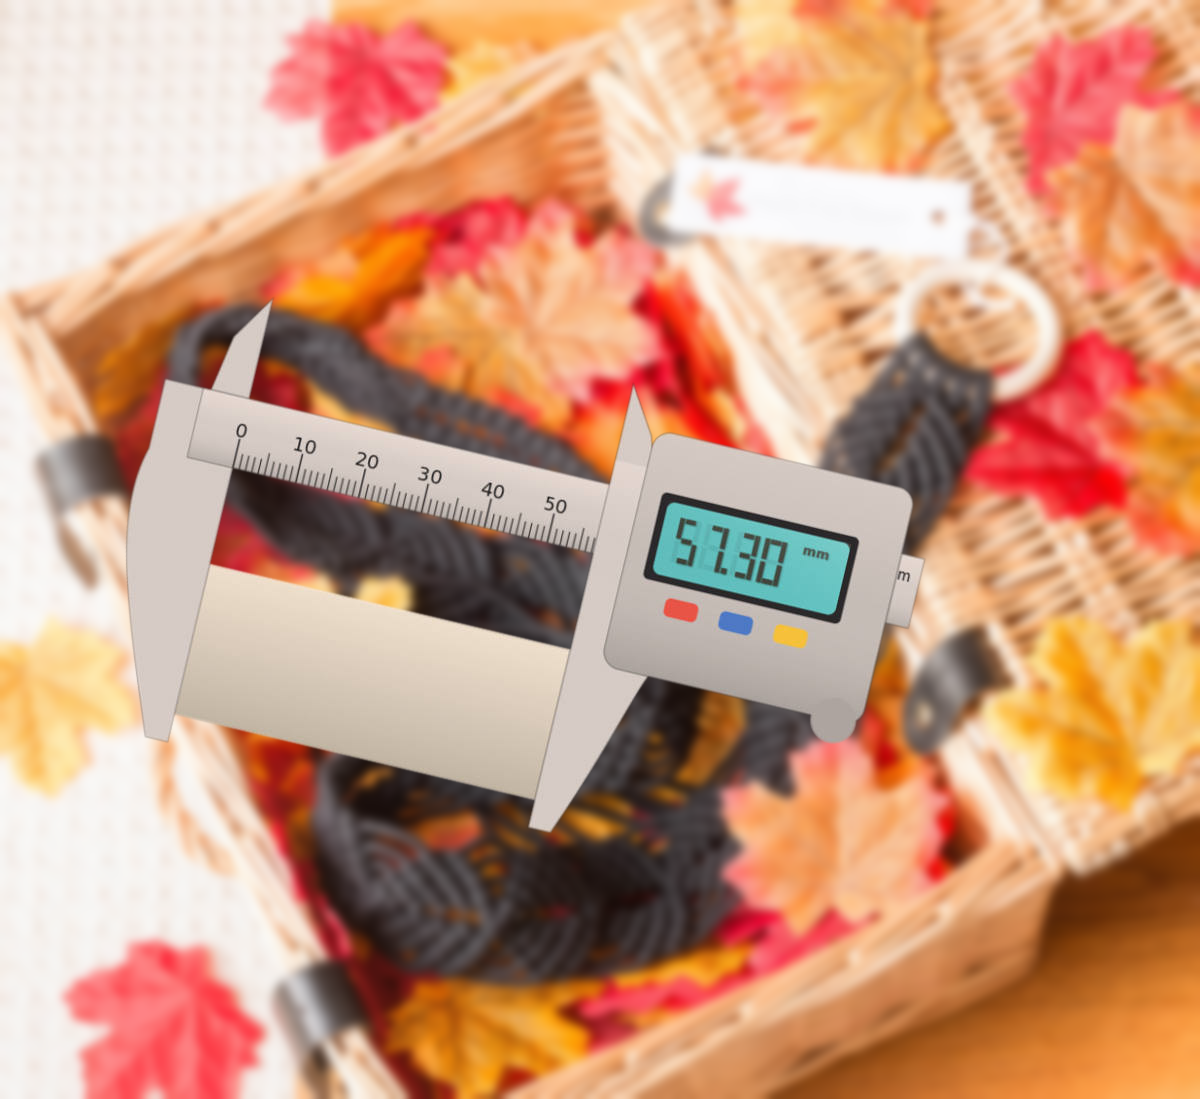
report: 57.30 (mm)
